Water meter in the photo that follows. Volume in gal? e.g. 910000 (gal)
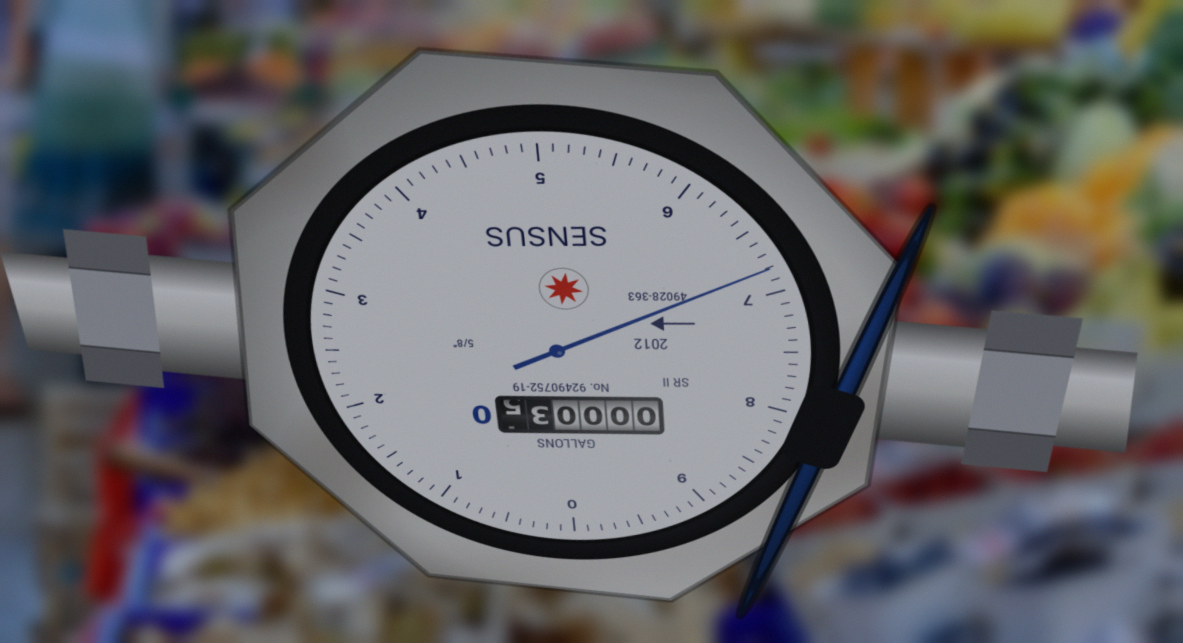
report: 346.8 (gal)
